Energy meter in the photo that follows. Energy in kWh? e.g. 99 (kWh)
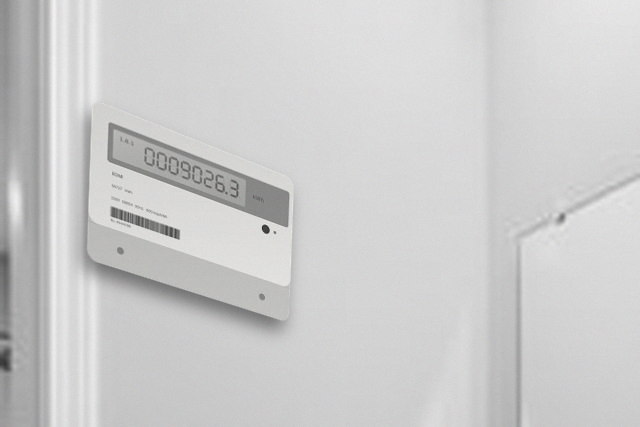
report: 9026.3 (kWh)
